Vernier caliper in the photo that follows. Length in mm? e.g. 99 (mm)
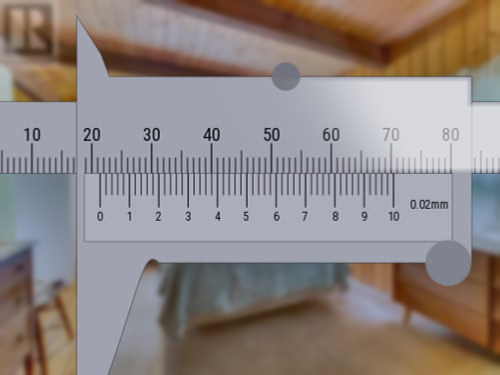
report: 21.4 (mm)
